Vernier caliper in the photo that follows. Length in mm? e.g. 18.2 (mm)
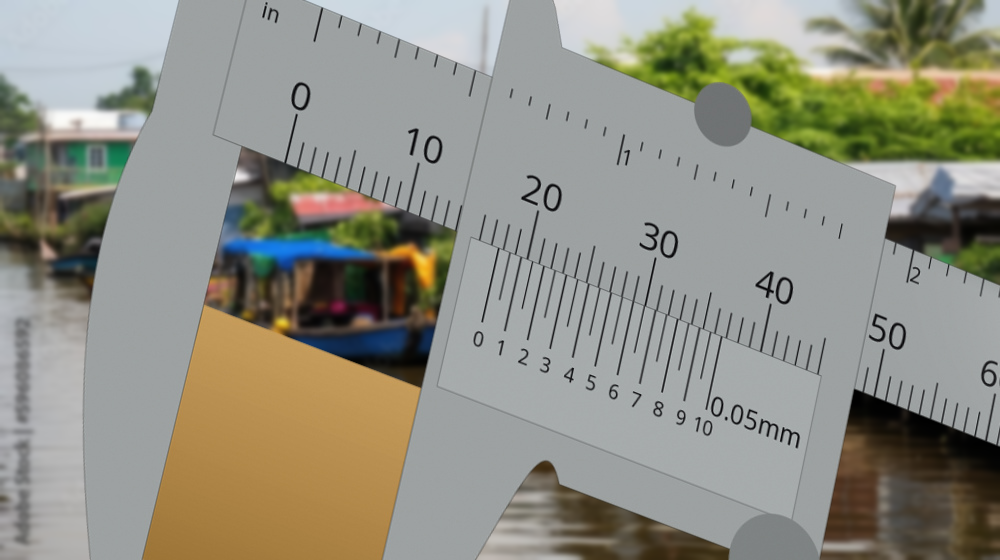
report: 17.6 (mm)
